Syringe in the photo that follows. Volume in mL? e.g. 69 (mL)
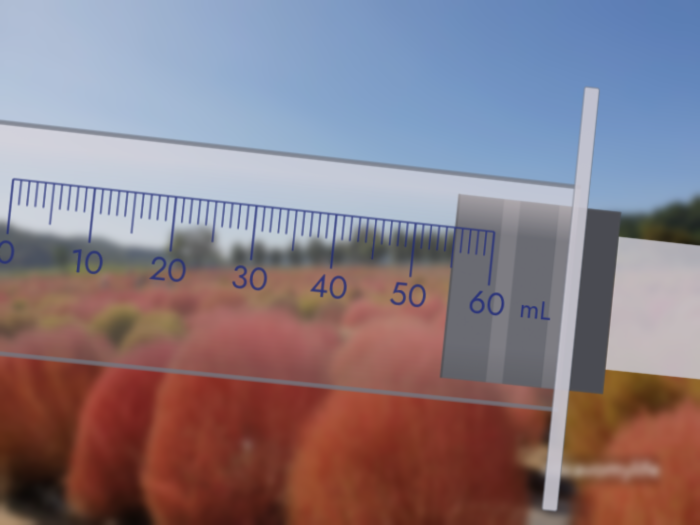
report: 55 (mL)
